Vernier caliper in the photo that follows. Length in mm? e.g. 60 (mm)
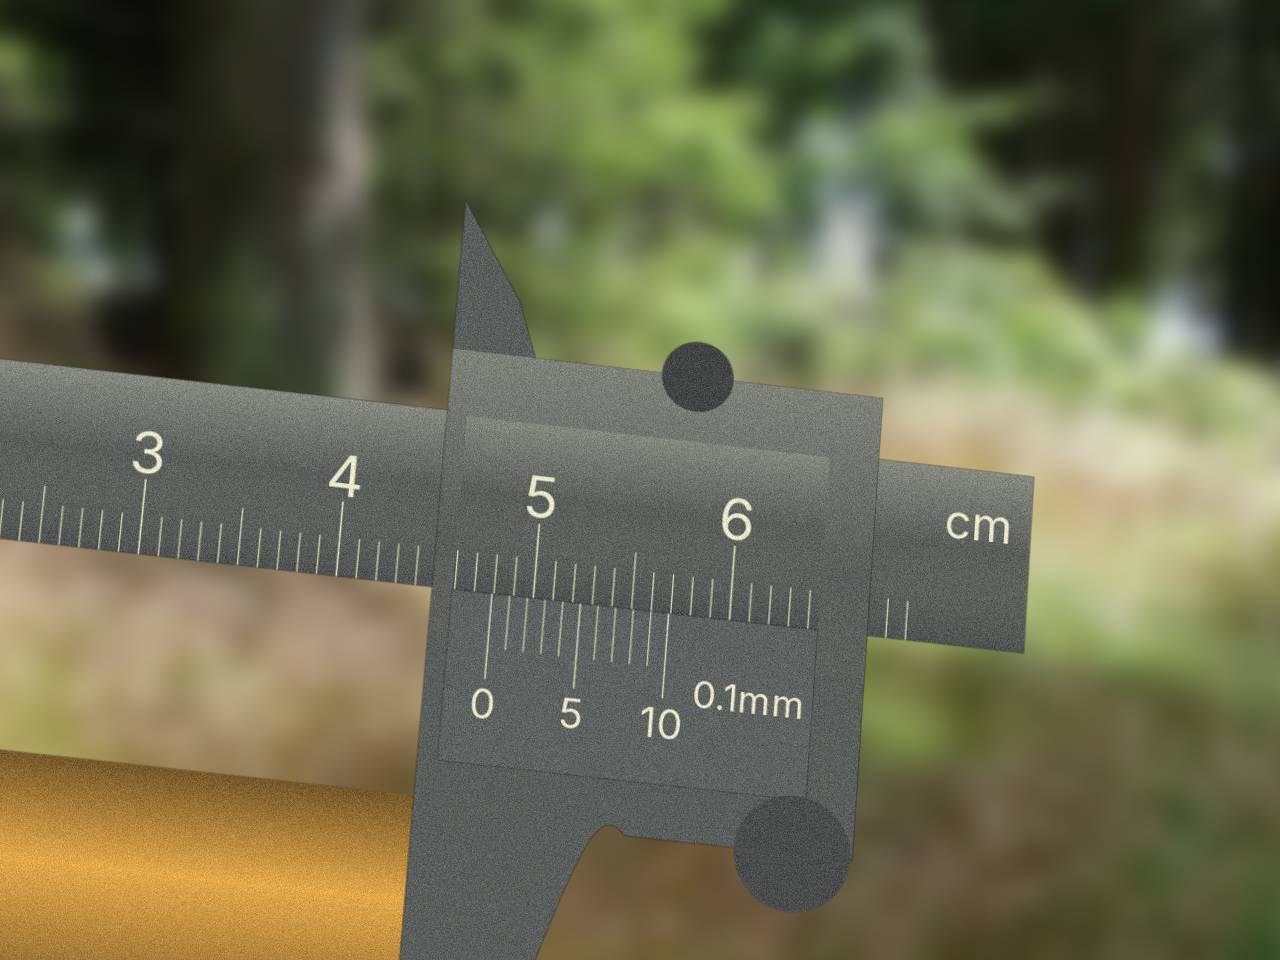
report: 47.9 (mm)
